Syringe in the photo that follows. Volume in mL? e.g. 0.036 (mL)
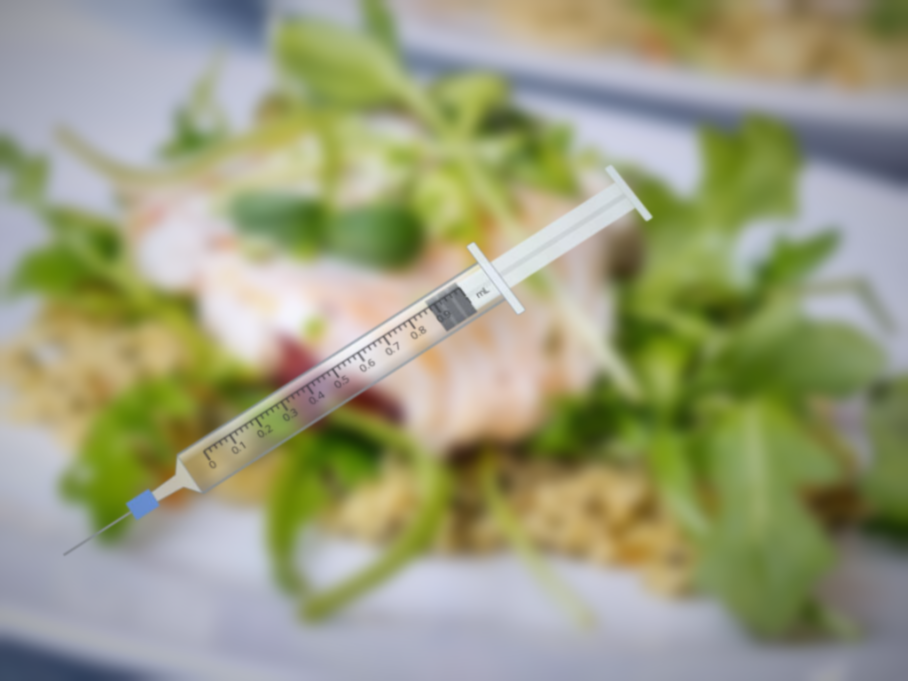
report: 0.88 (mL)
